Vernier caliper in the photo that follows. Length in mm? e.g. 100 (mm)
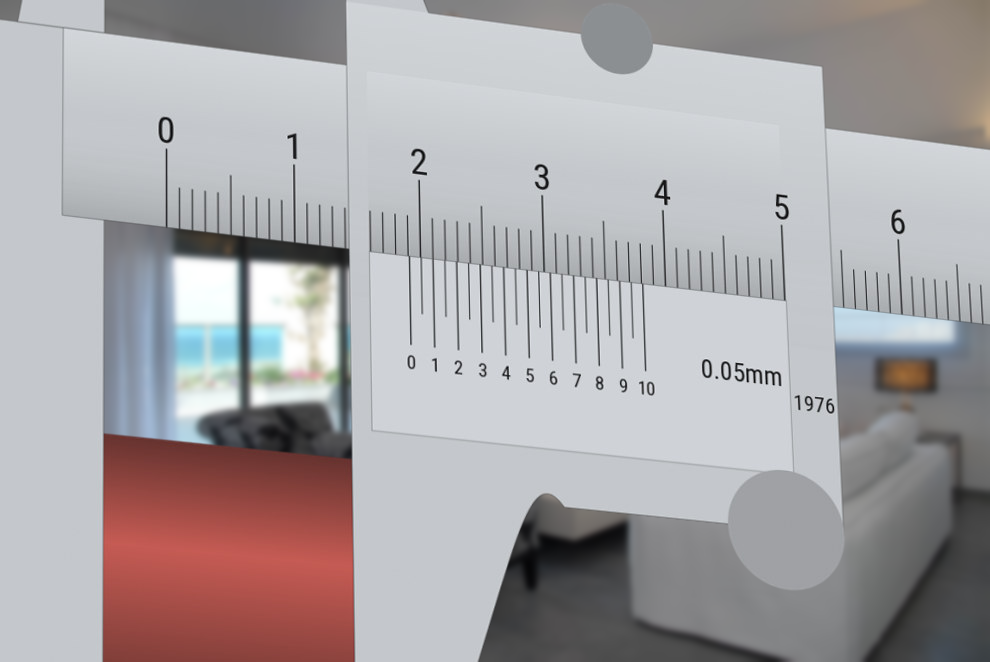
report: 19.1 (mm)
